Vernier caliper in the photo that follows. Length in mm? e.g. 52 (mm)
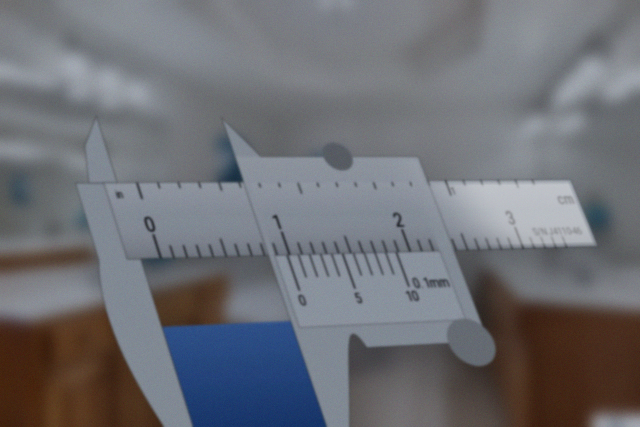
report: 9.8 (mm)
